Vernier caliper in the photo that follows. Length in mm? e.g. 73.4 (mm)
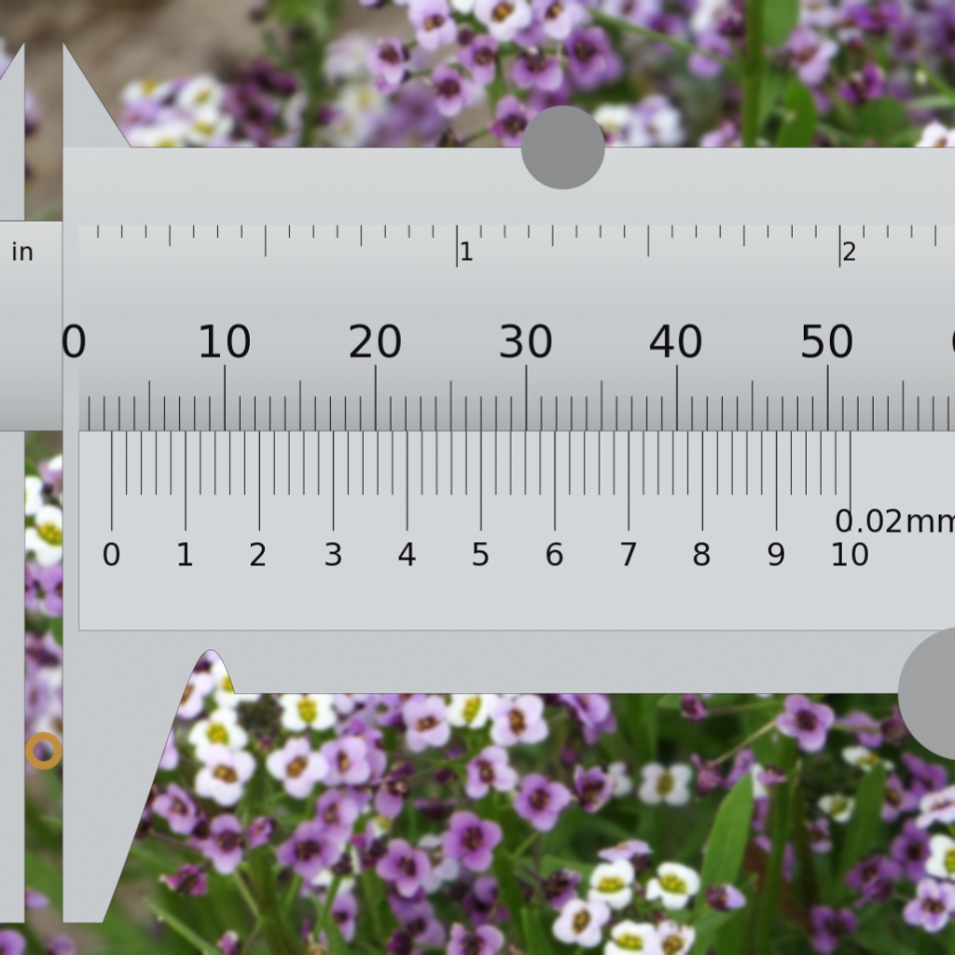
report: 2.5 (mm)
